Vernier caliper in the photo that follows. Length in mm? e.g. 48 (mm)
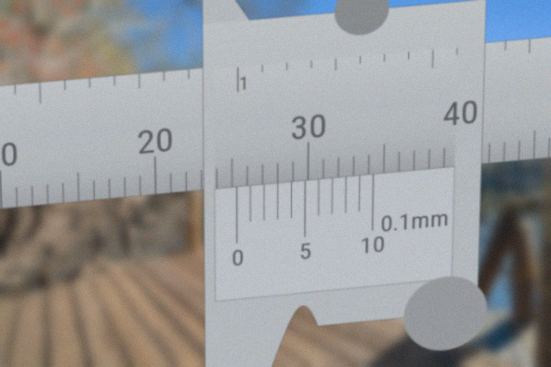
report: 25.3 (mm)
